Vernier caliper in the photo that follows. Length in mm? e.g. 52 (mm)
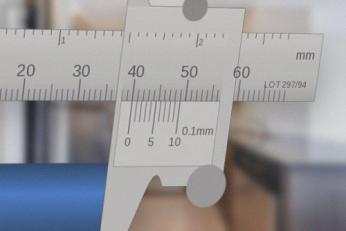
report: 40.0 (mm)
